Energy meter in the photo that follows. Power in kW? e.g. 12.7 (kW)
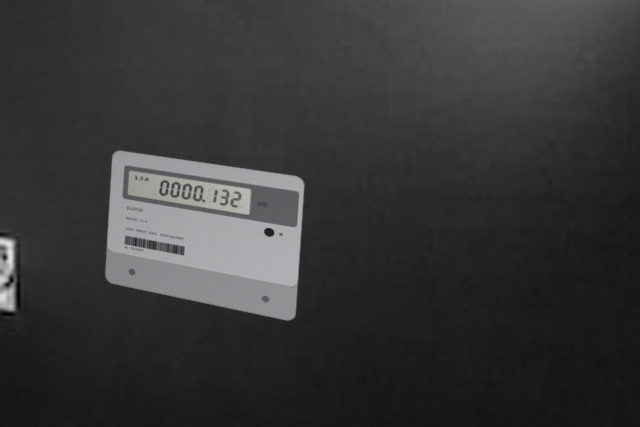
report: 0.132 (kW)
